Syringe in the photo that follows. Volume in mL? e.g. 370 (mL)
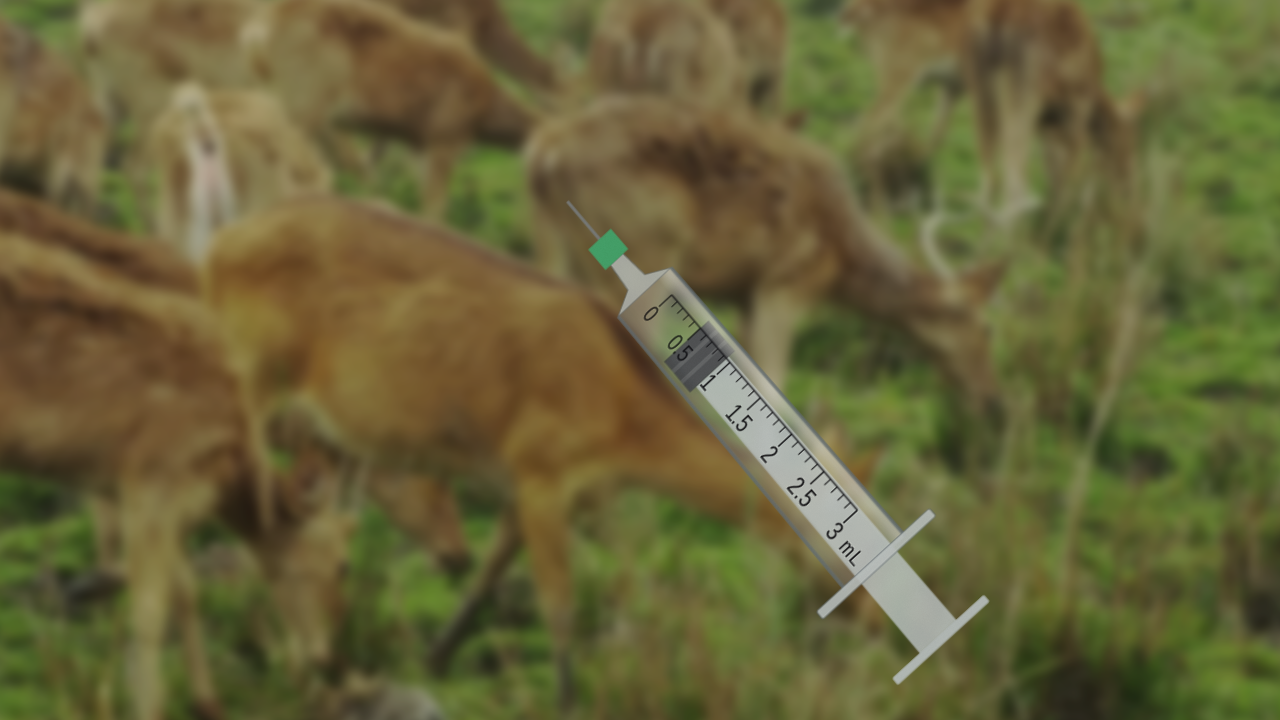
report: 0.5 (mL)
